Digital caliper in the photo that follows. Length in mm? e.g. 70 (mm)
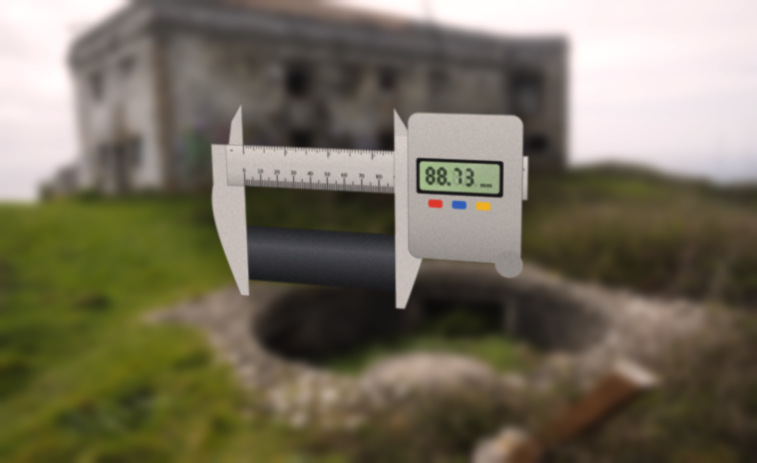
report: 88.73 (mm)
